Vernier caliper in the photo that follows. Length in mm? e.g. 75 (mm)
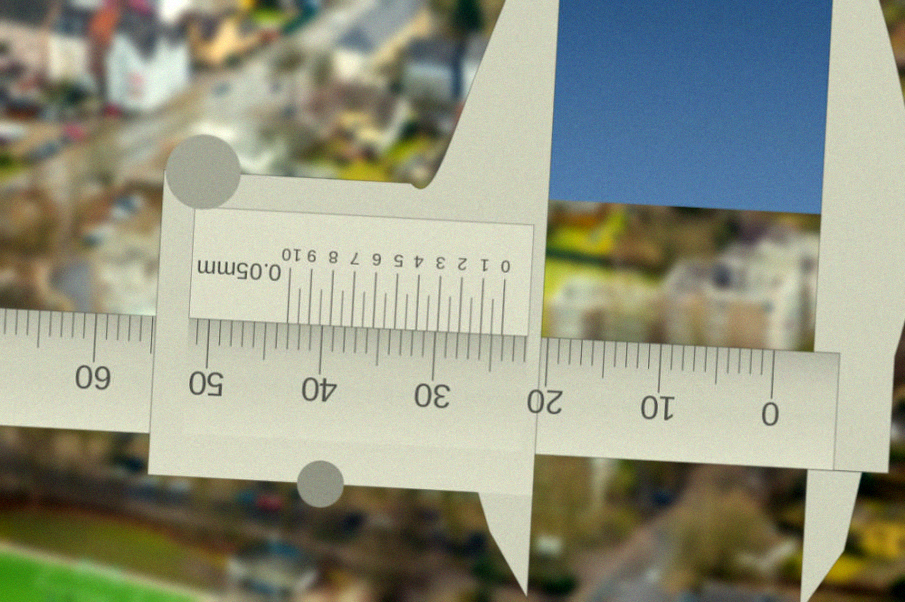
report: 24.1 (mm)
